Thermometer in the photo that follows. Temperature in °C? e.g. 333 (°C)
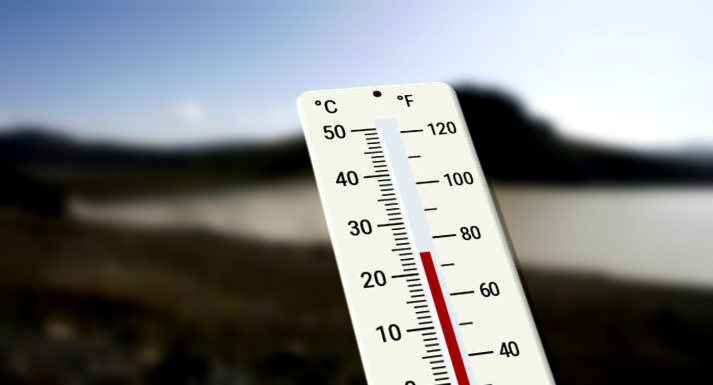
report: 24 (°C)
